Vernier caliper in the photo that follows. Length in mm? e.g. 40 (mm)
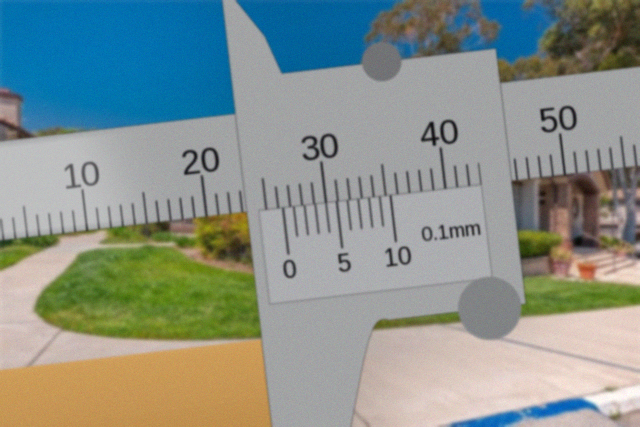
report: 26.4 (mm)
